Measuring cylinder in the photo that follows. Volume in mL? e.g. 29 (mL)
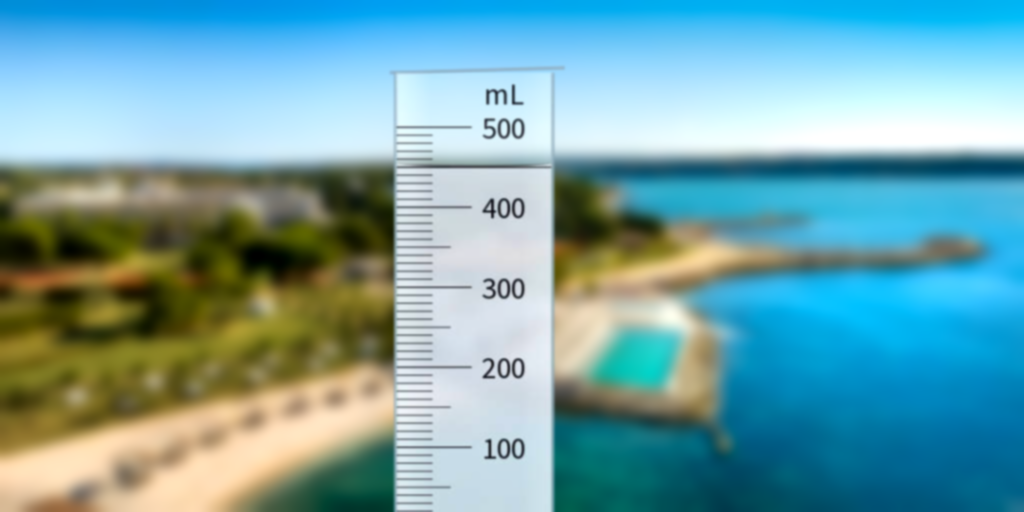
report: 450 (mL)
